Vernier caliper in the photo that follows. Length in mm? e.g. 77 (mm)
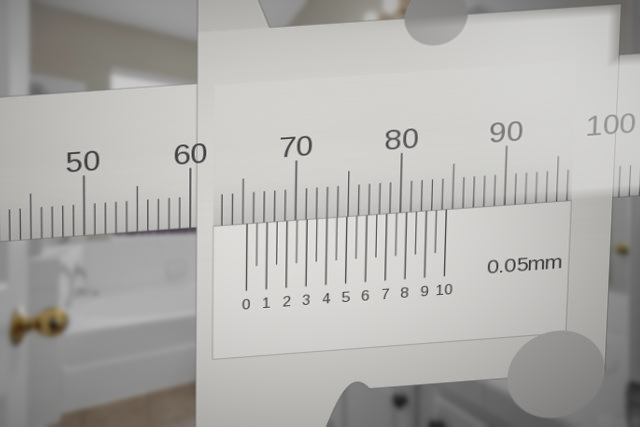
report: 65.4 (mm)
